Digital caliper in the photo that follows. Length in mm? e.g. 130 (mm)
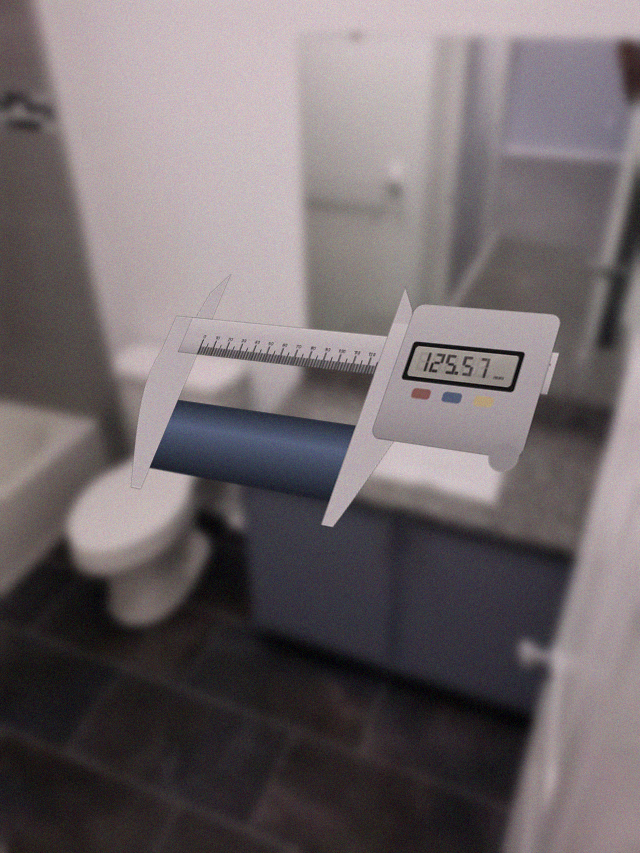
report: 125.57 (mm)
